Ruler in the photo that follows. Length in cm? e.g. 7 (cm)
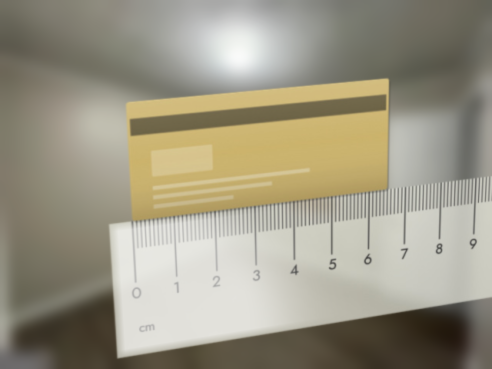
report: 6.5 (cm)
